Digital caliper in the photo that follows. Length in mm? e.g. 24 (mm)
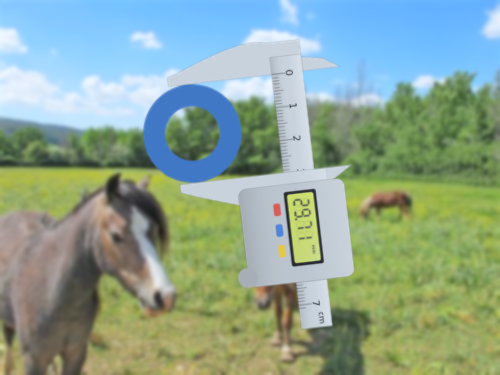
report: 29.71 (mm)
